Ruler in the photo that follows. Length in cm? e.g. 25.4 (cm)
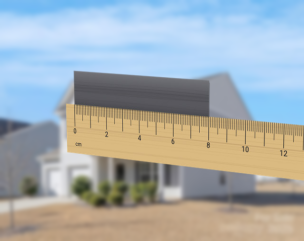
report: 8 (cm)
